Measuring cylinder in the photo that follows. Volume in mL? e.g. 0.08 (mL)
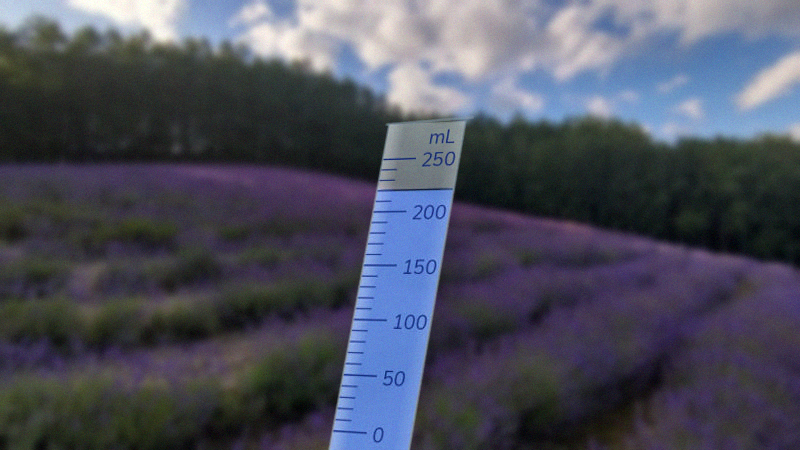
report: 220 (mL)
